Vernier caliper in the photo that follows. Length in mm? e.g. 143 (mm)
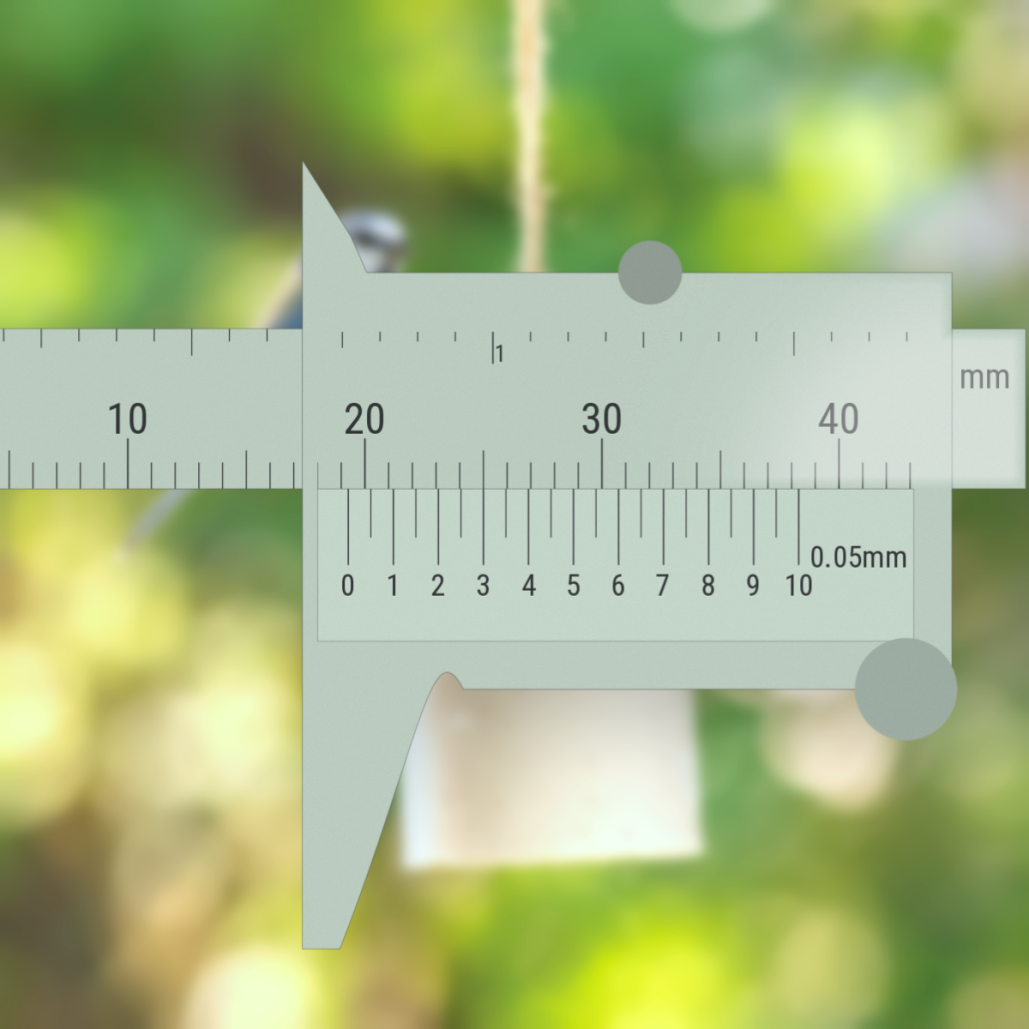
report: 19.30 (mm)
